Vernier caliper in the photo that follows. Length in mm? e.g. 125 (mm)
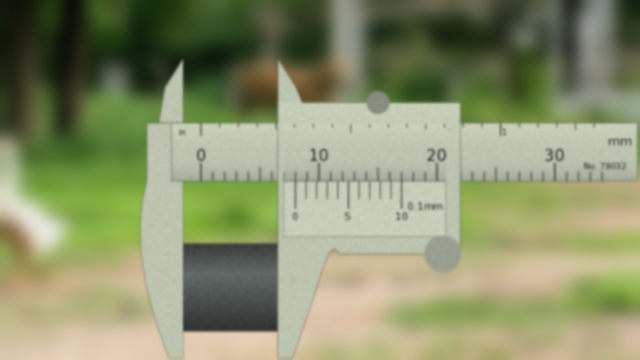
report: 8.0 (mm)
